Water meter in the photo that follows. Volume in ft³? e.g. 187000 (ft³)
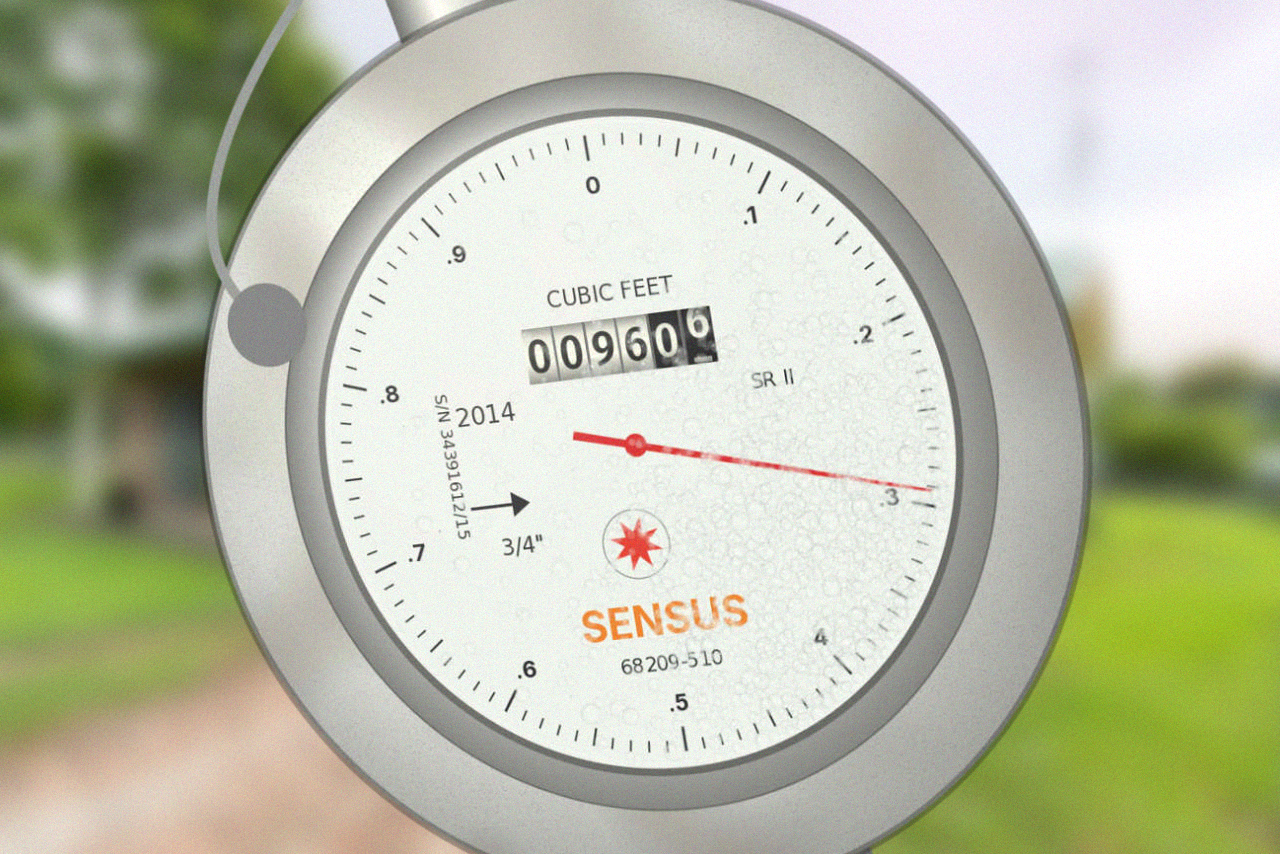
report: 9606.29 (ft³)
